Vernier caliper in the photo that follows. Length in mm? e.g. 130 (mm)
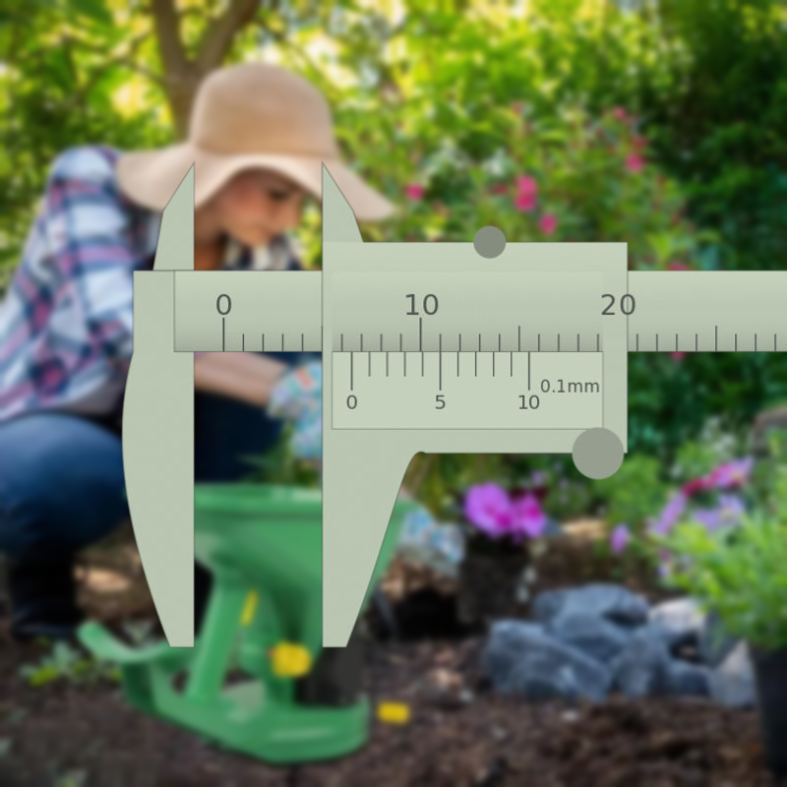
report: 6.5 (mm)
